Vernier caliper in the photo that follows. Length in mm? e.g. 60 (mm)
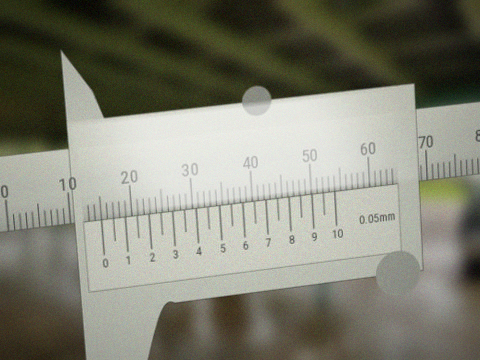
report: 15.0 (mm)
